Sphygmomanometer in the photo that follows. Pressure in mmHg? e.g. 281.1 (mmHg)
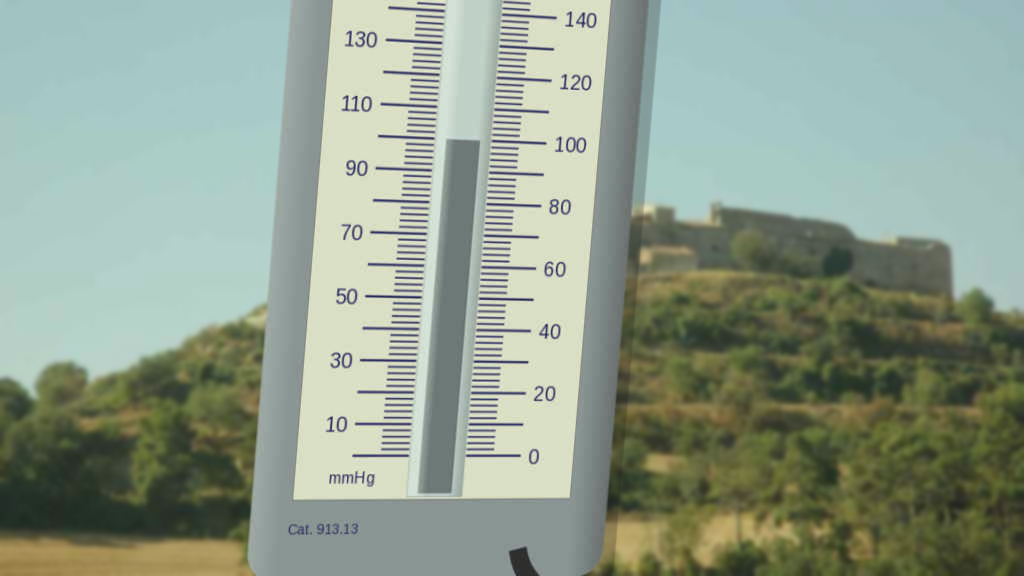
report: 100 (mmHg)
